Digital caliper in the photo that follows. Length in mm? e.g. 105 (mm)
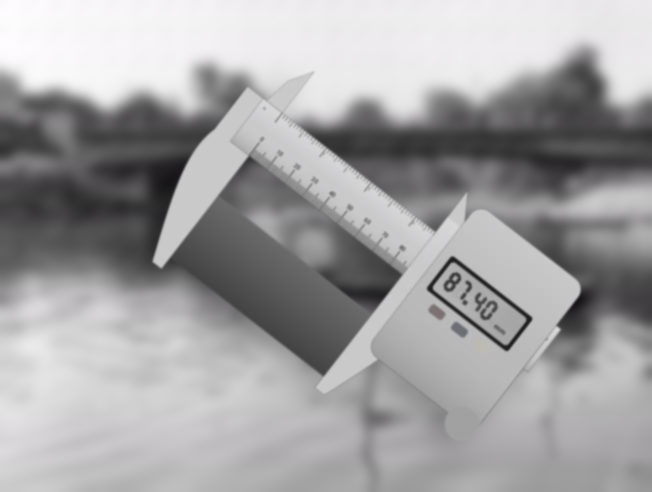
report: 87.40 (mm)
